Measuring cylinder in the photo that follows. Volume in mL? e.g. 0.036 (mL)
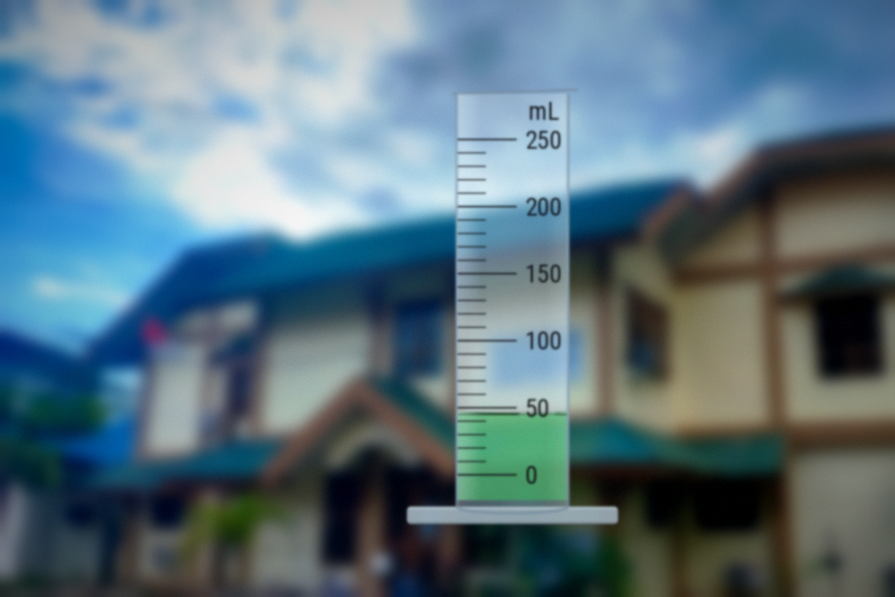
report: 45 (mL)
